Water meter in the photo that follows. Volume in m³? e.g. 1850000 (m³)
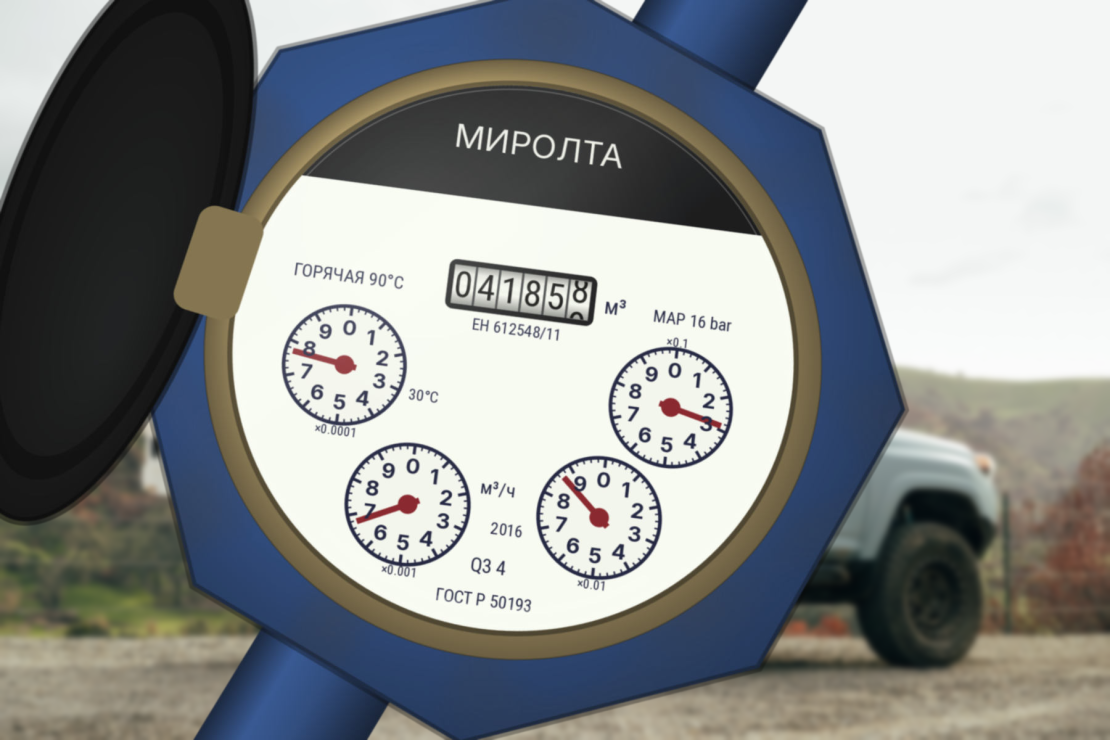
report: 41858.2867 (m³)
